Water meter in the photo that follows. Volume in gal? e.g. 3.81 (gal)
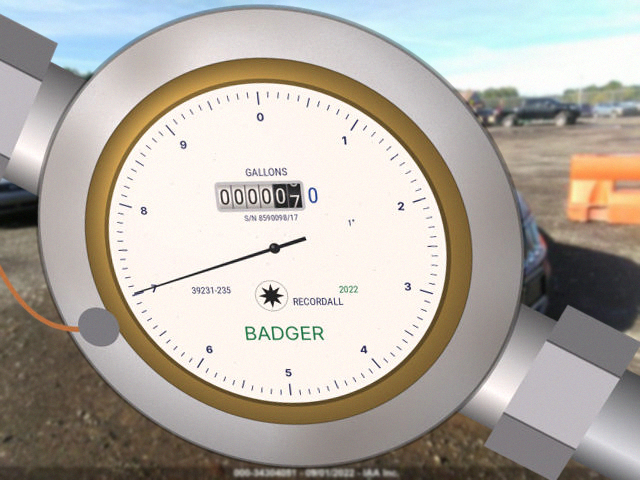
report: 67.0 (gal)
